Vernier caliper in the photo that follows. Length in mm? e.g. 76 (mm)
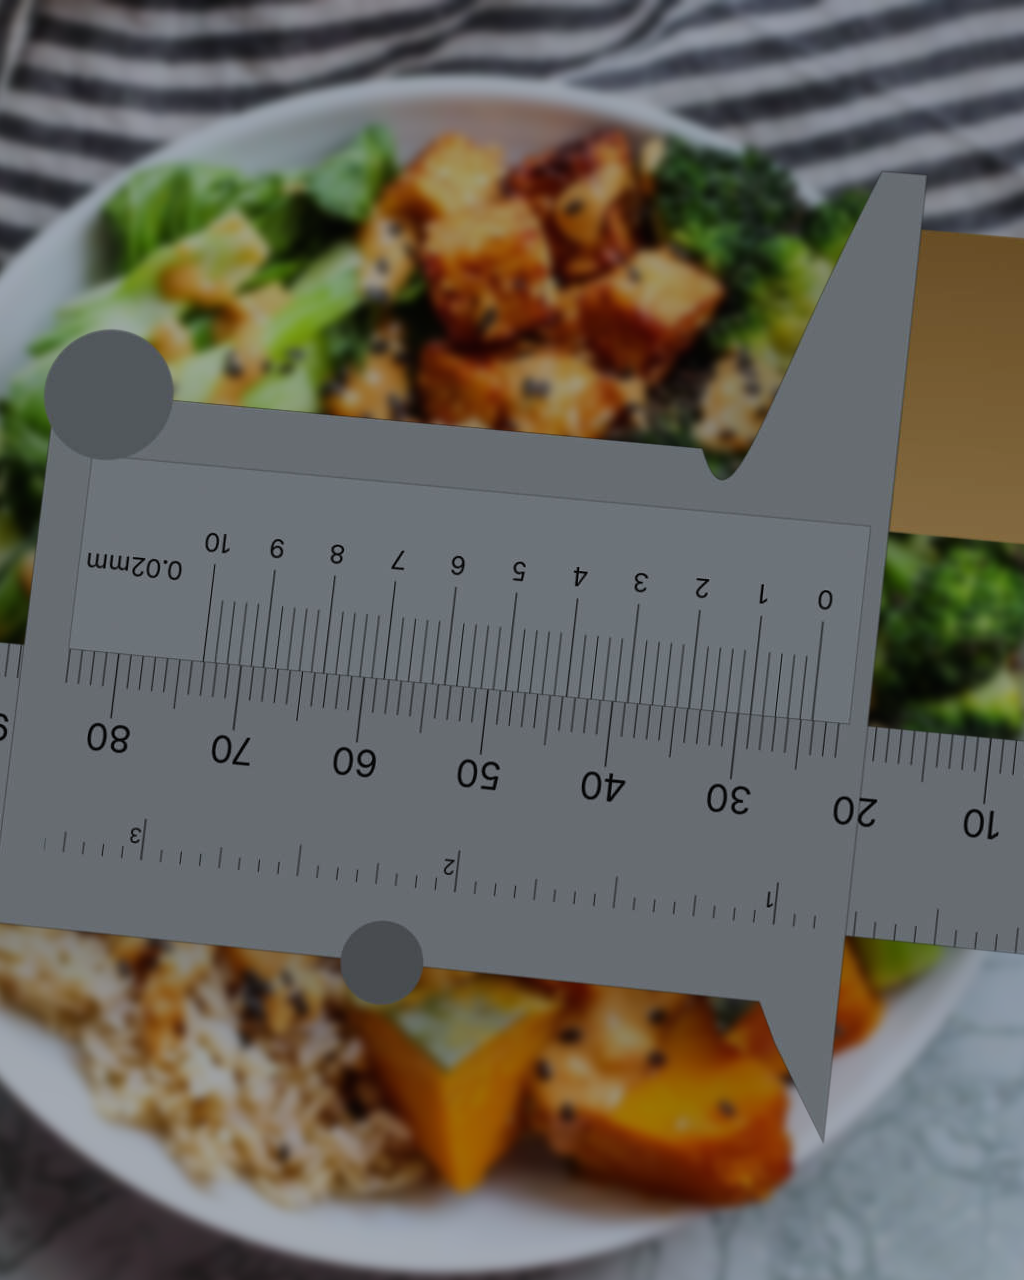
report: 24.1 (mm)
